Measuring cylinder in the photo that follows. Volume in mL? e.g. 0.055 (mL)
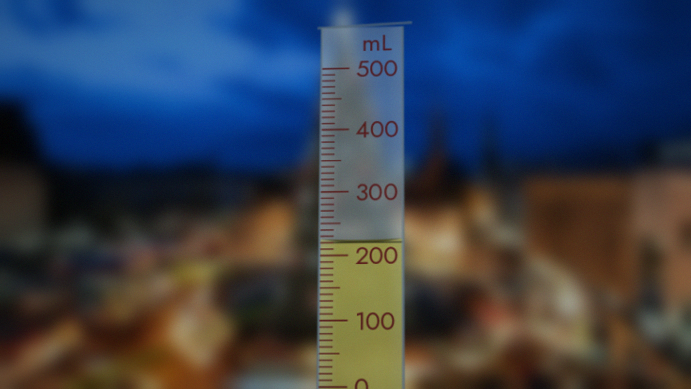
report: 220 (mL)
